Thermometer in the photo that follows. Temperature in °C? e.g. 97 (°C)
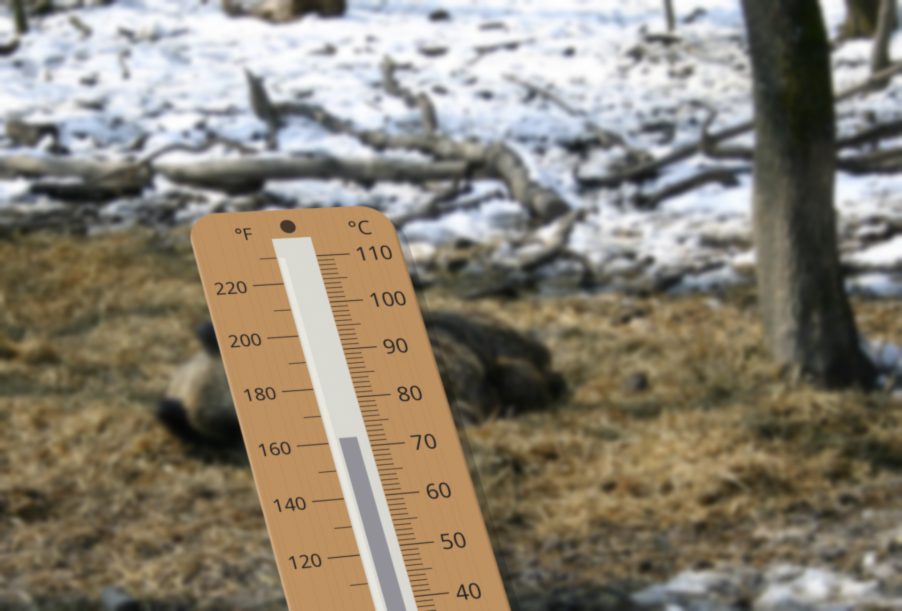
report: 72 (°C)
